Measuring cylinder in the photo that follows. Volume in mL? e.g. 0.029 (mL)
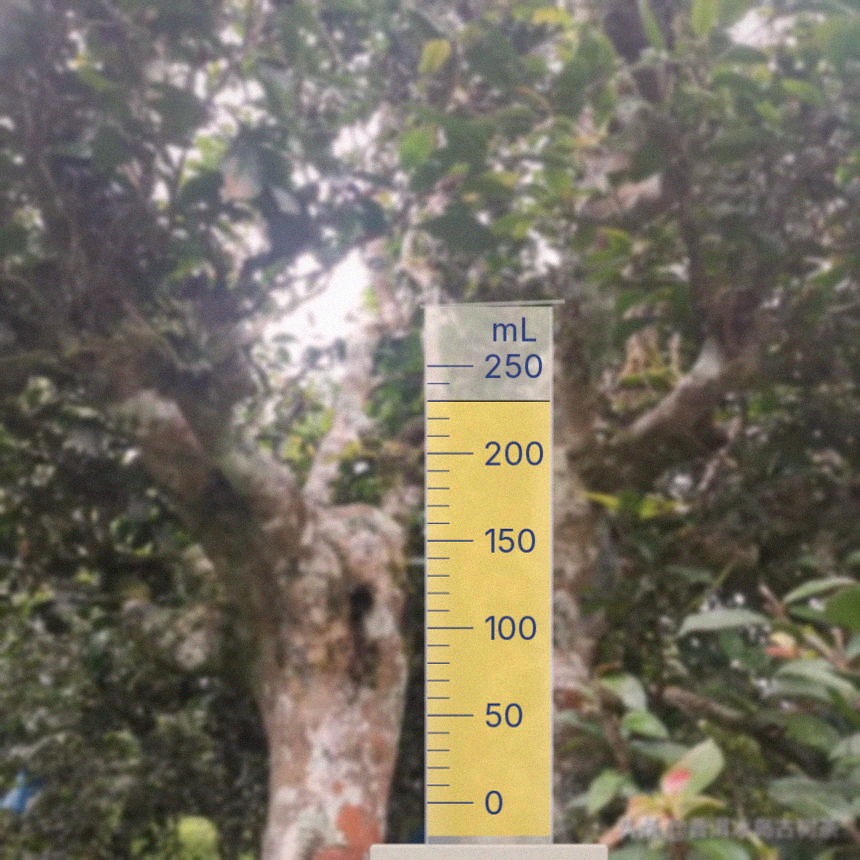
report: 230 (mL)
